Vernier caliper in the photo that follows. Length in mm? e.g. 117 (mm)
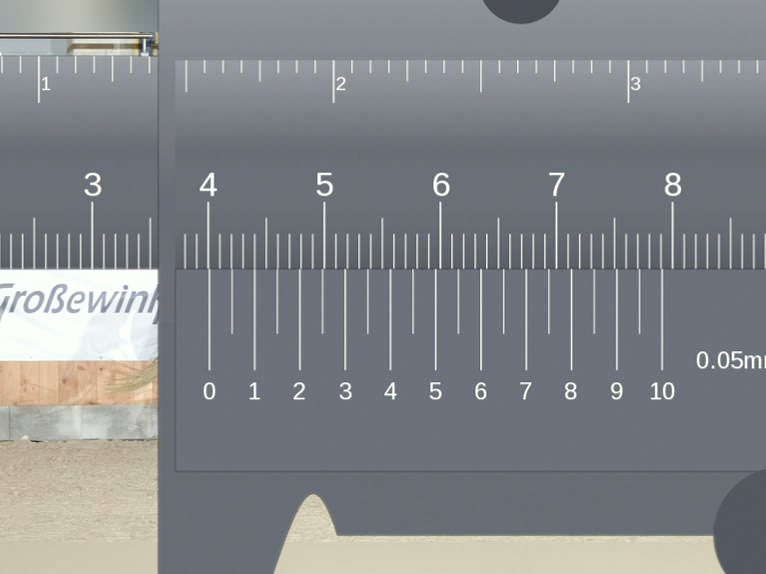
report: 40.1 (mm)
